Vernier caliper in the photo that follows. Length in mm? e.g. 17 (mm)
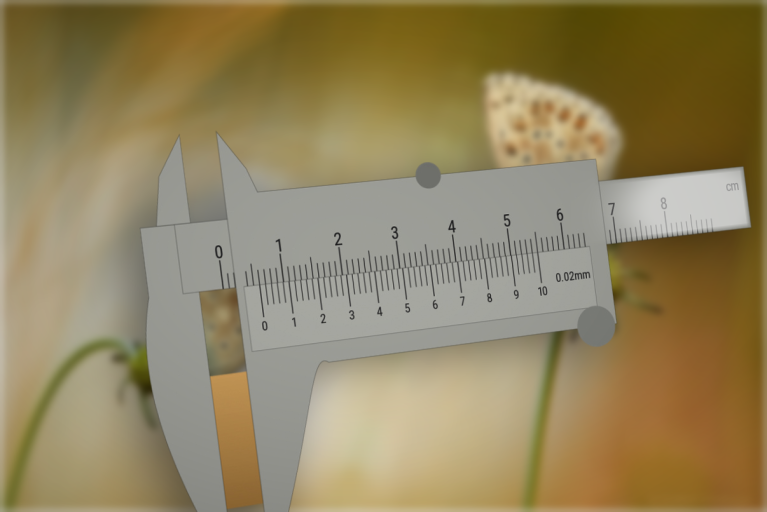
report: 6.0 (mm)
